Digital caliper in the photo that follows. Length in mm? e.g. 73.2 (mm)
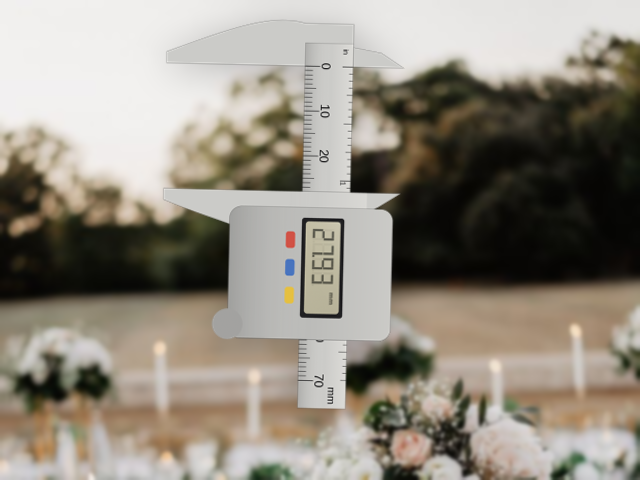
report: 27.93 (mm)
